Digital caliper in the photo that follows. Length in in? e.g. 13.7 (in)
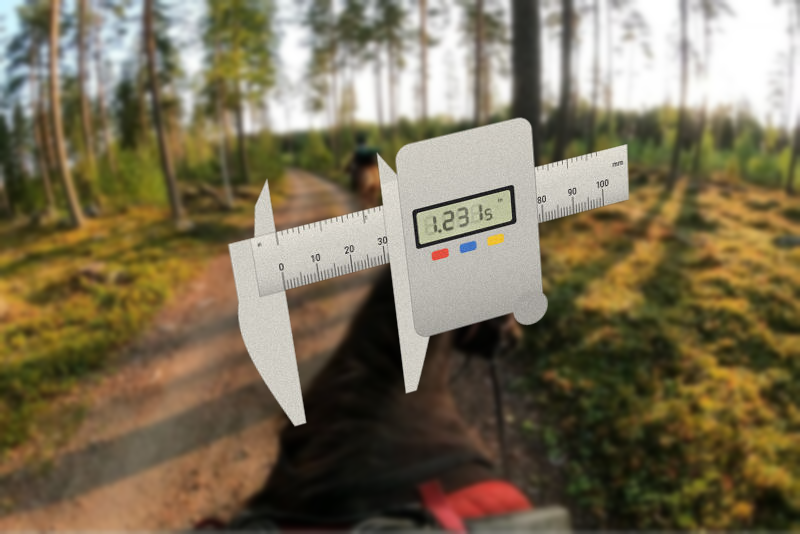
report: 1.2315 (in)
